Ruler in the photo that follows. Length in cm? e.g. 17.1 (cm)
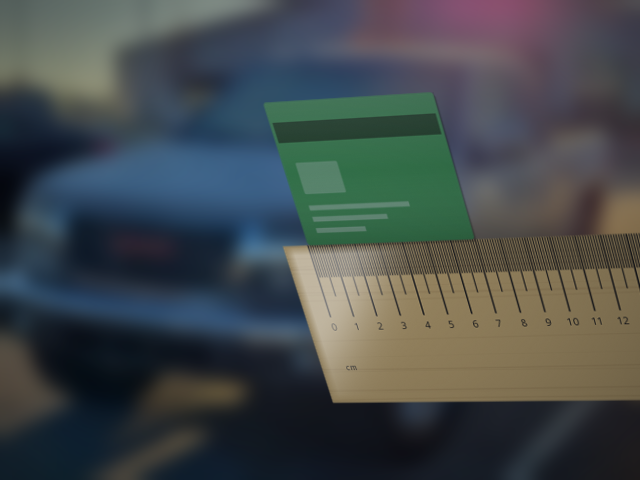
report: 7 (cm)
